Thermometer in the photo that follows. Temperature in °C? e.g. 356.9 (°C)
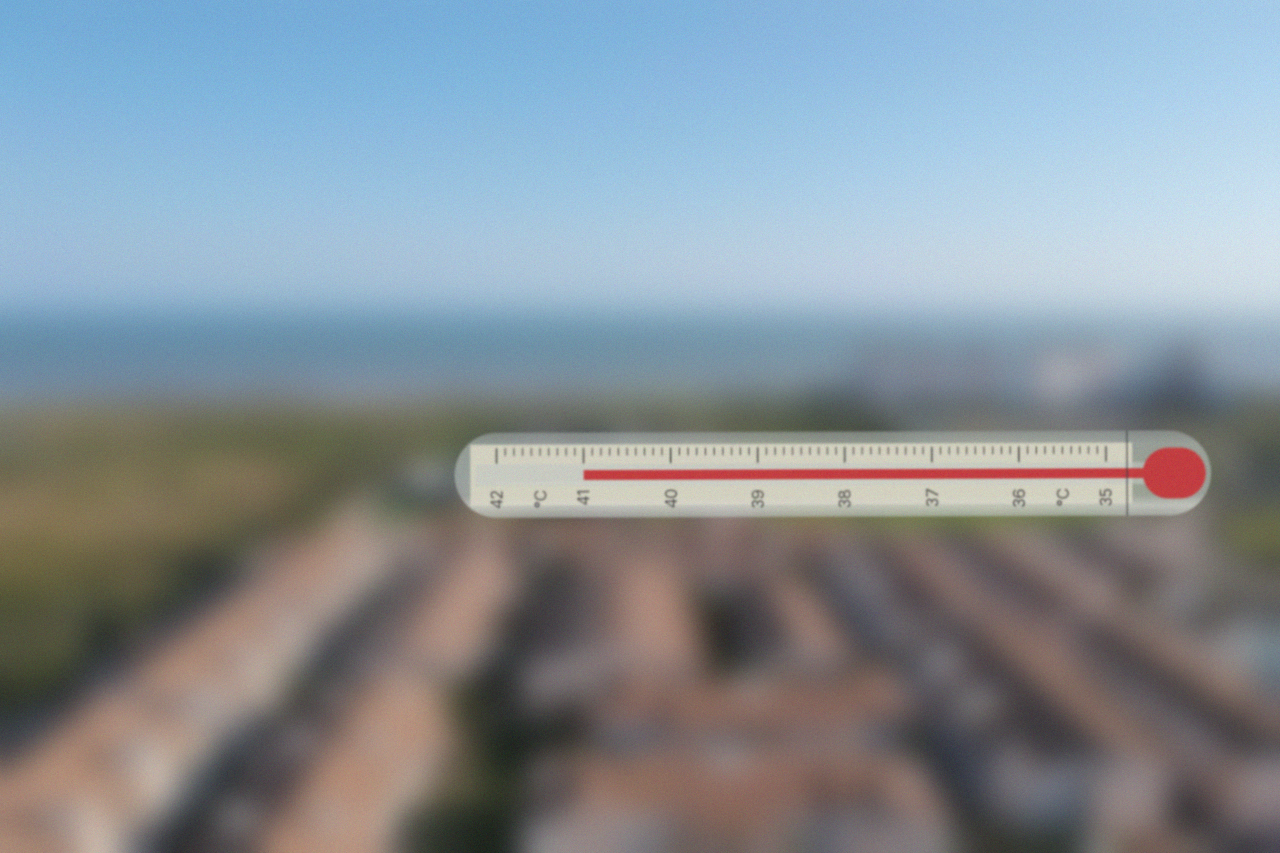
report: 41 (°C)
